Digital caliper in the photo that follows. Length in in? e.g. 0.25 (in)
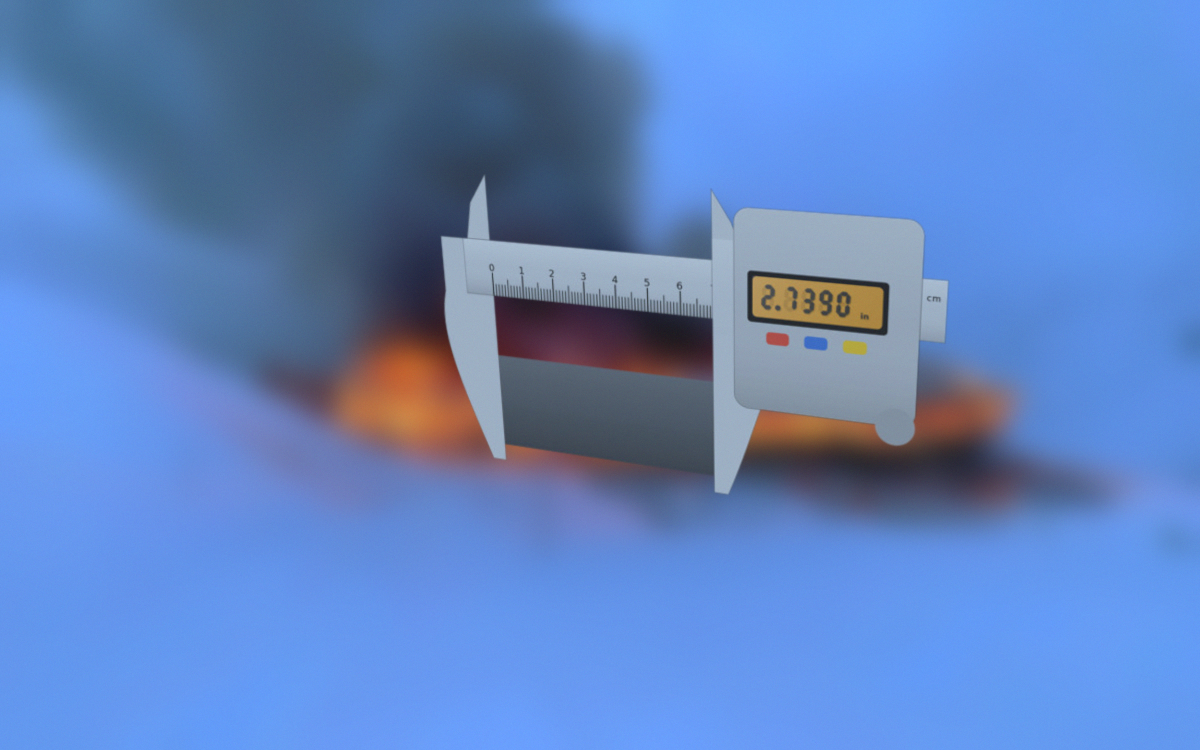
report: 2.7390 (in)
